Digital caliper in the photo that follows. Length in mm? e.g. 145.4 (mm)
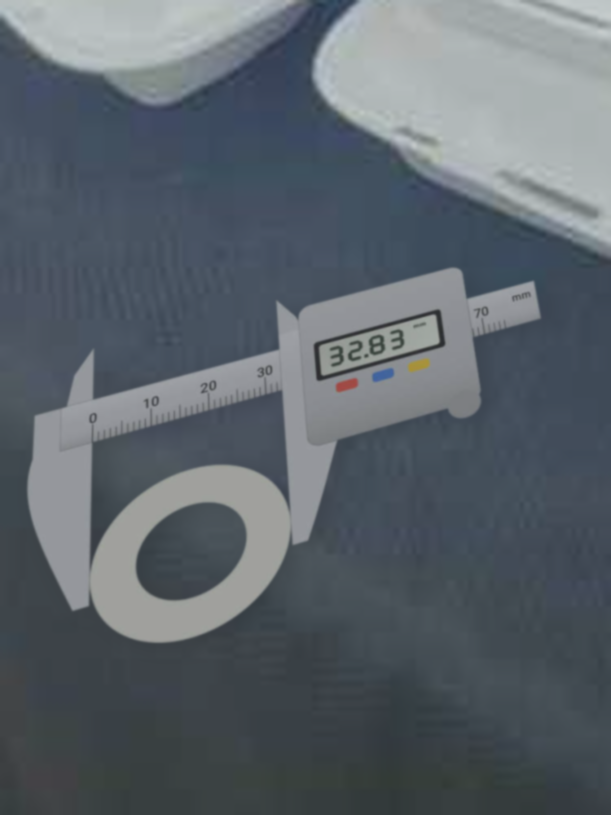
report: 32.83 (mm)
